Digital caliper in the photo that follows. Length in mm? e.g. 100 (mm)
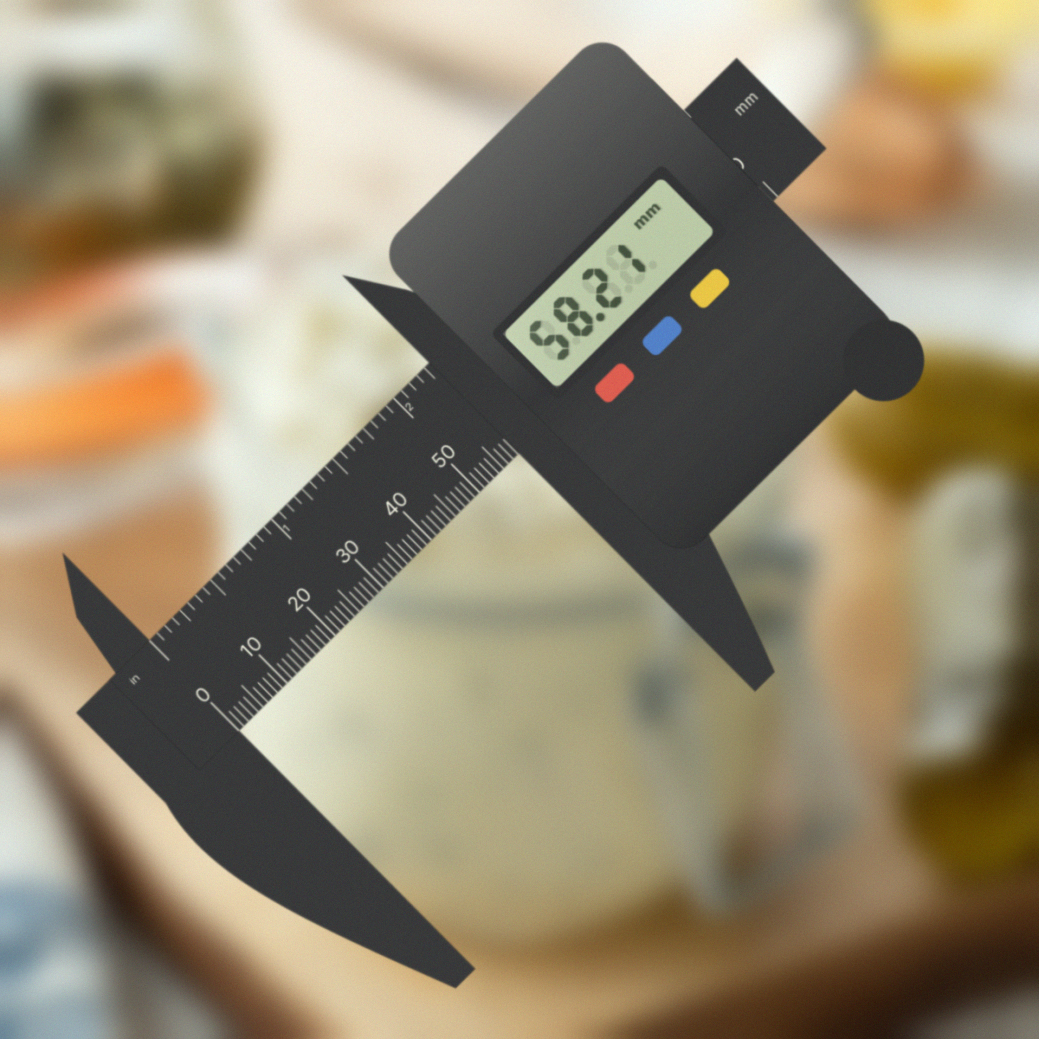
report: 58.21 (mm)
